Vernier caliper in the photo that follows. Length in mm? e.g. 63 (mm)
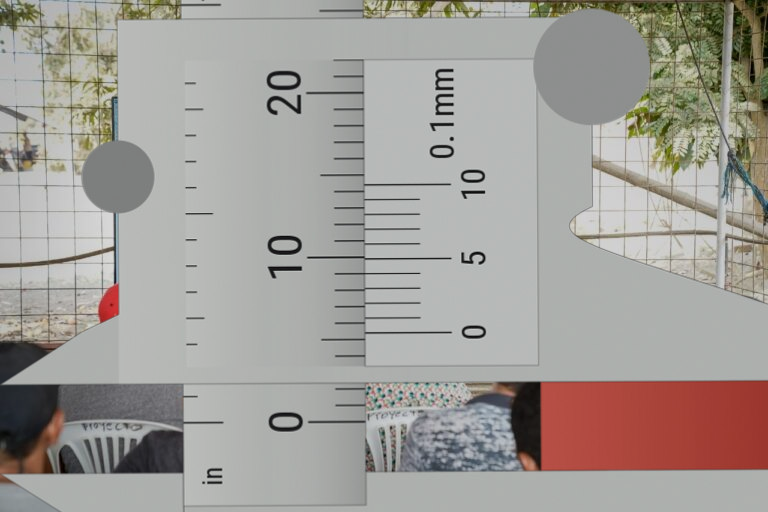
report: 5.4 (mm)
